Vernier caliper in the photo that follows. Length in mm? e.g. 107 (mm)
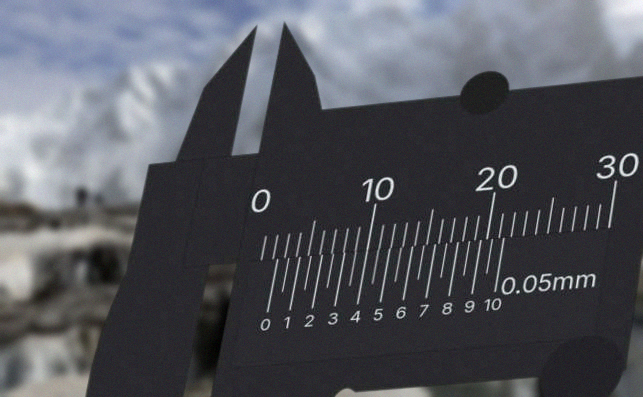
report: 2.4 (mm)
